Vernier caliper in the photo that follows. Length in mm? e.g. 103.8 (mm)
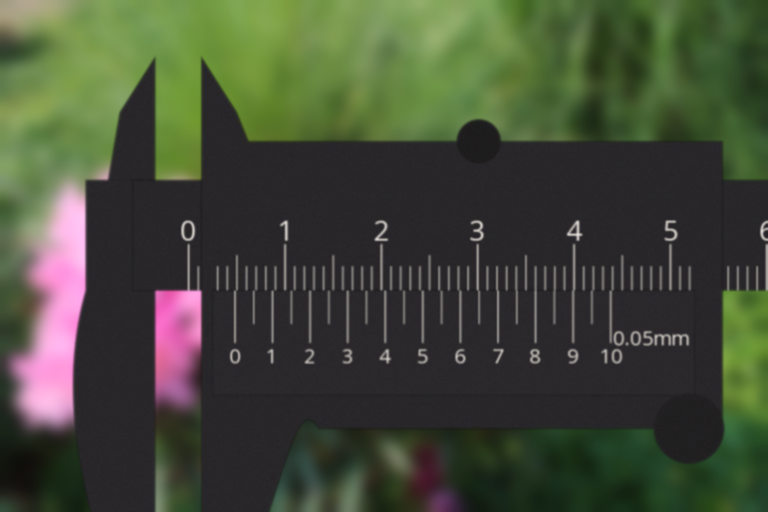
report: 4.8 (mm)
